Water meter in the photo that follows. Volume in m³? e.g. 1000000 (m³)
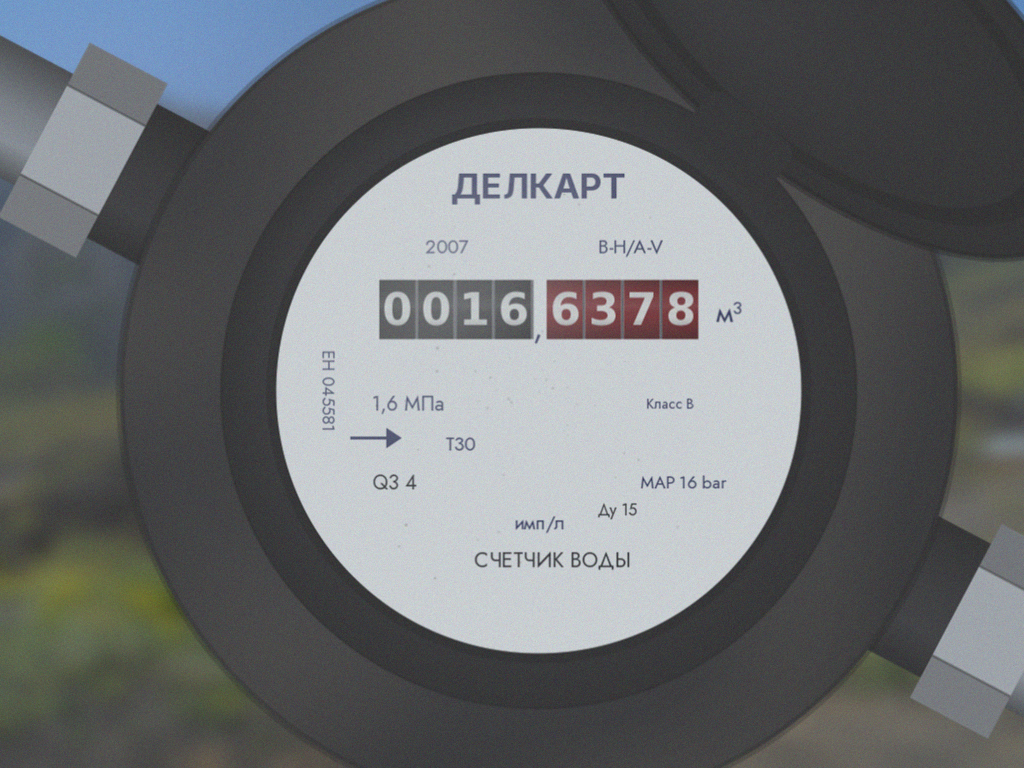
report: 16.6378 (m³)
